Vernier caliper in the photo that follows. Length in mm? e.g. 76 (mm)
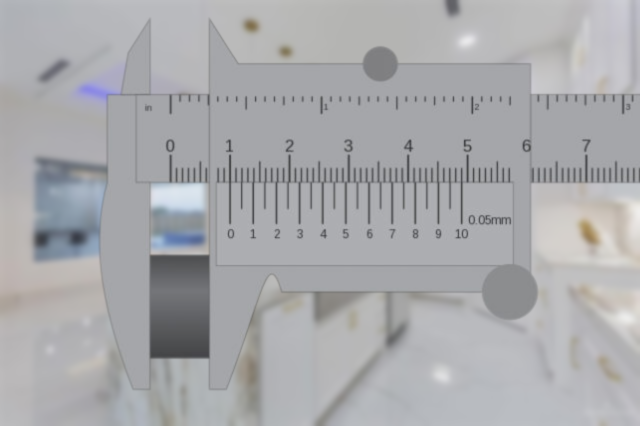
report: 10.0 (mm)
